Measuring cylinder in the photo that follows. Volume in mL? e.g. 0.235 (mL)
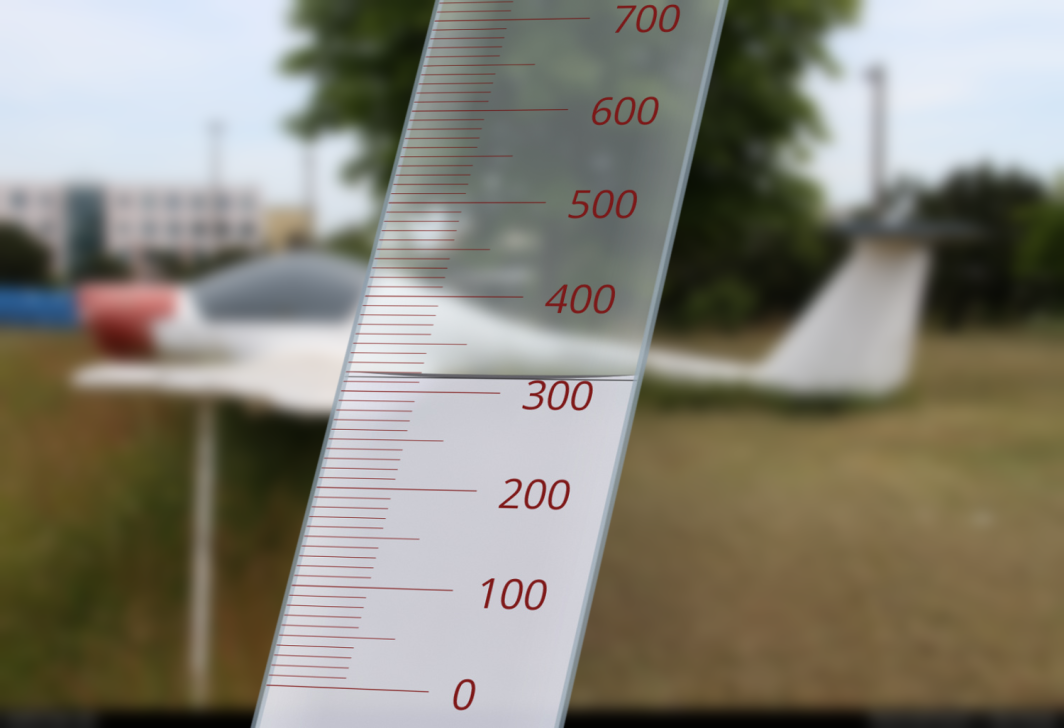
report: 315 (mL)
